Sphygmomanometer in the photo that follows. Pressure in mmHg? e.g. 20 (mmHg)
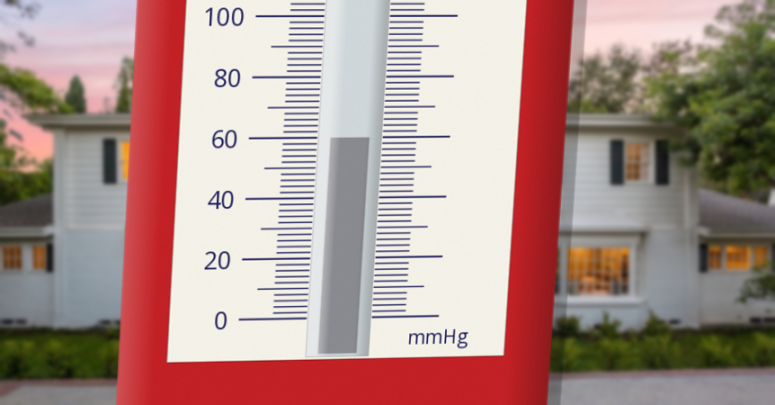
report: 60 (mmHg)
